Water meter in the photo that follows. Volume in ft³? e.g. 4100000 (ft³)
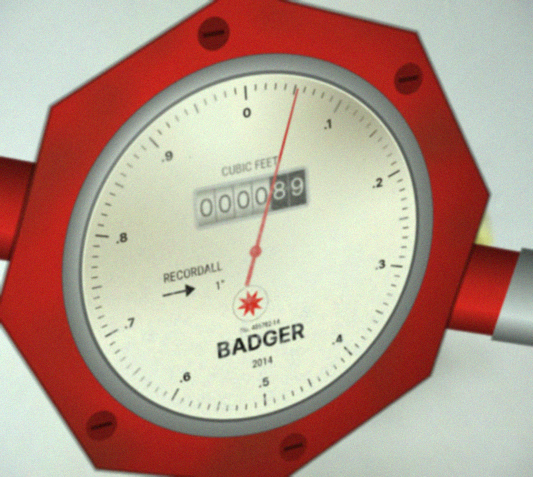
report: 89.05 (ft³)
